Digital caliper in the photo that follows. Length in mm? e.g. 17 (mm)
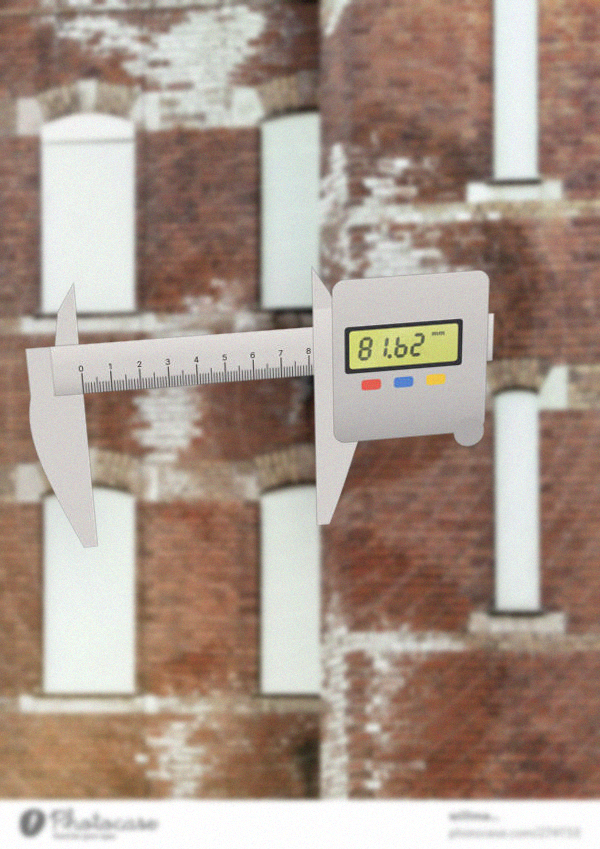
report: 81.62 (mm)
